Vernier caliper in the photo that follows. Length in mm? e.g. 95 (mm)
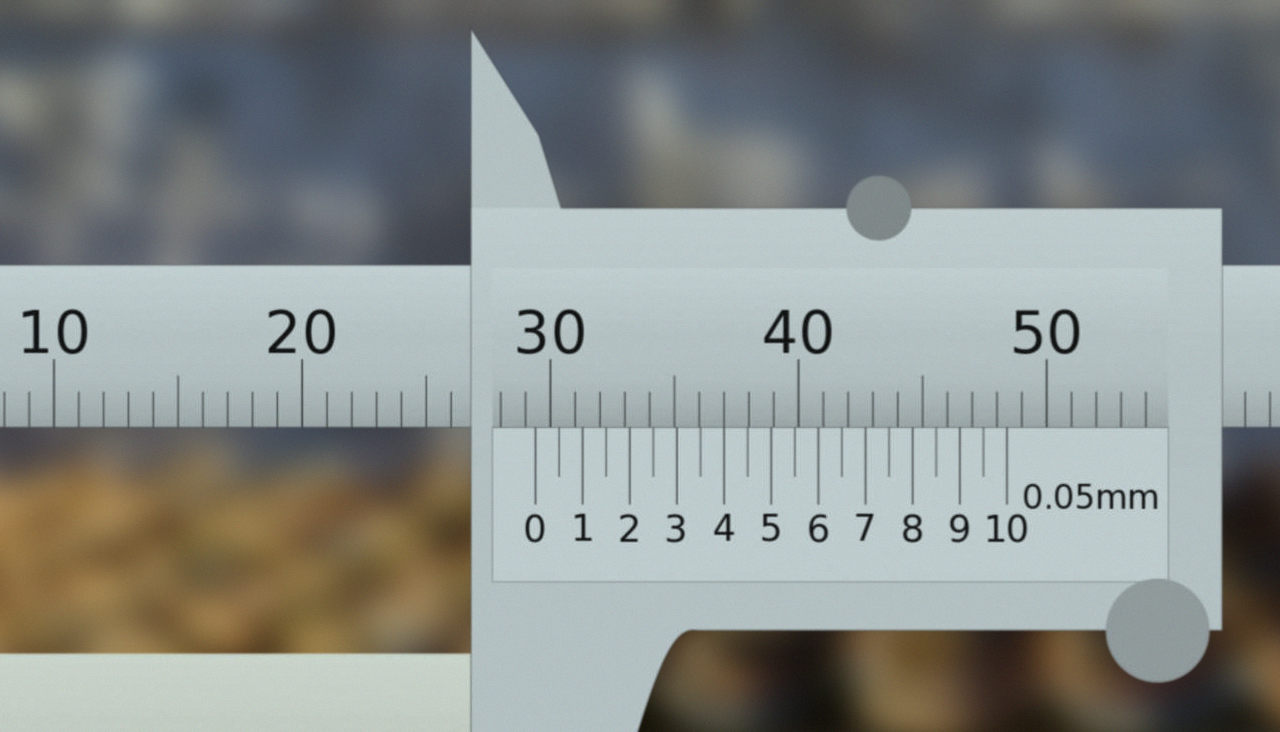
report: 29.4 (mm)
